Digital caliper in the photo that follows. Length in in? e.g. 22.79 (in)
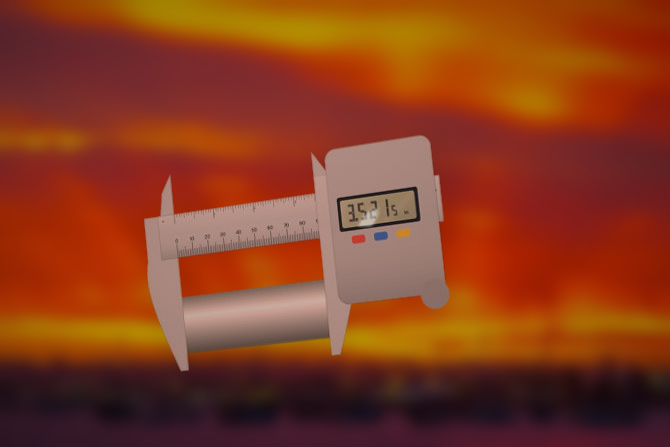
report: 3.5215 (in)
